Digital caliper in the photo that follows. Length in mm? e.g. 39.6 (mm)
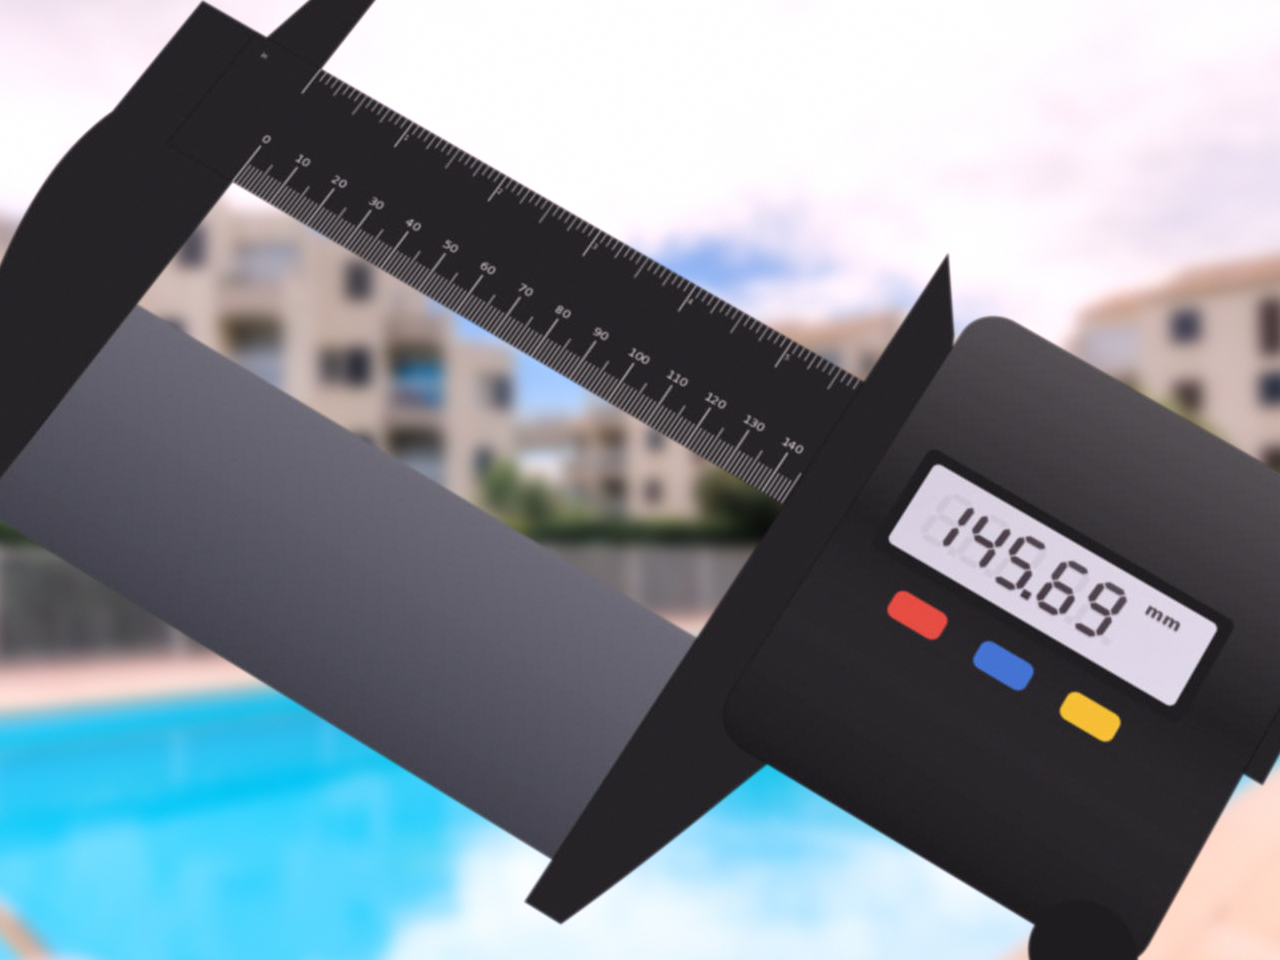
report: 145.69 (mm)
